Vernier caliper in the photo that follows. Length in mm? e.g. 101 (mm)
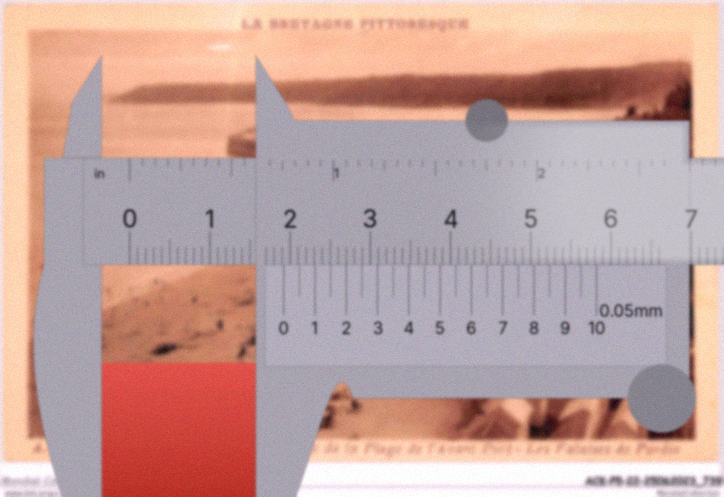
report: 19.2 (mm)
